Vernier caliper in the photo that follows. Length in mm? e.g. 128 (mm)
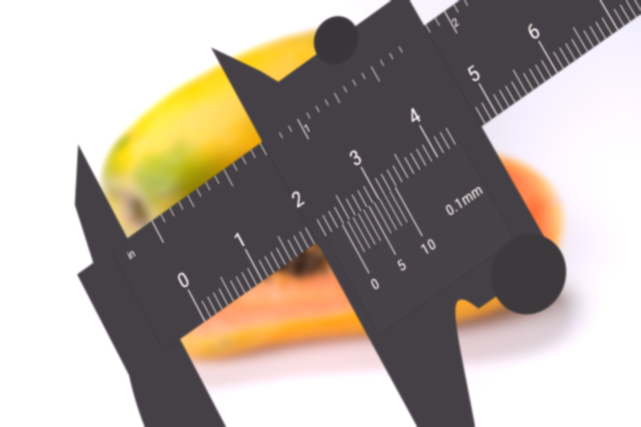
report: 23.8 (mm)
